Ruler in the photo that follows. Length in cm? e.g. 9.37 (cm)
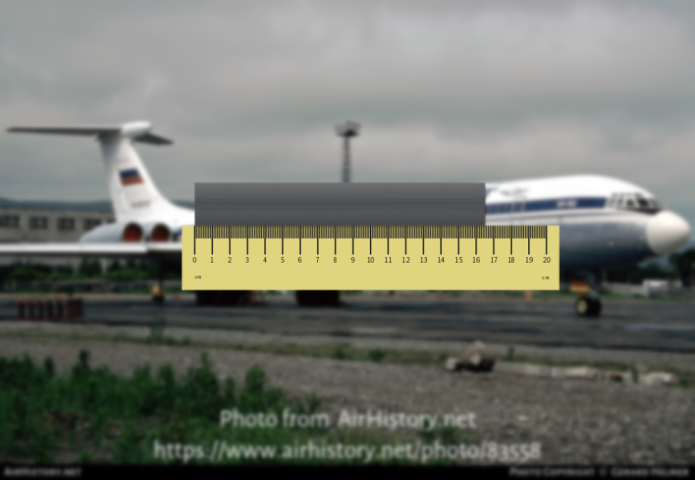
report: 16.5 (cm)
